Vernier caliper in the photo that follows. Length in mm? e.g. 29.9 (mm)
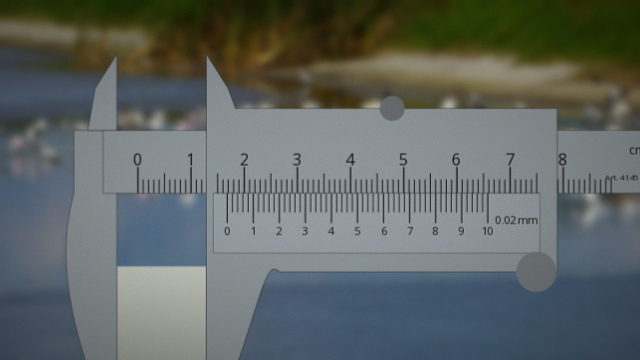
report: 16.8 (mm)
